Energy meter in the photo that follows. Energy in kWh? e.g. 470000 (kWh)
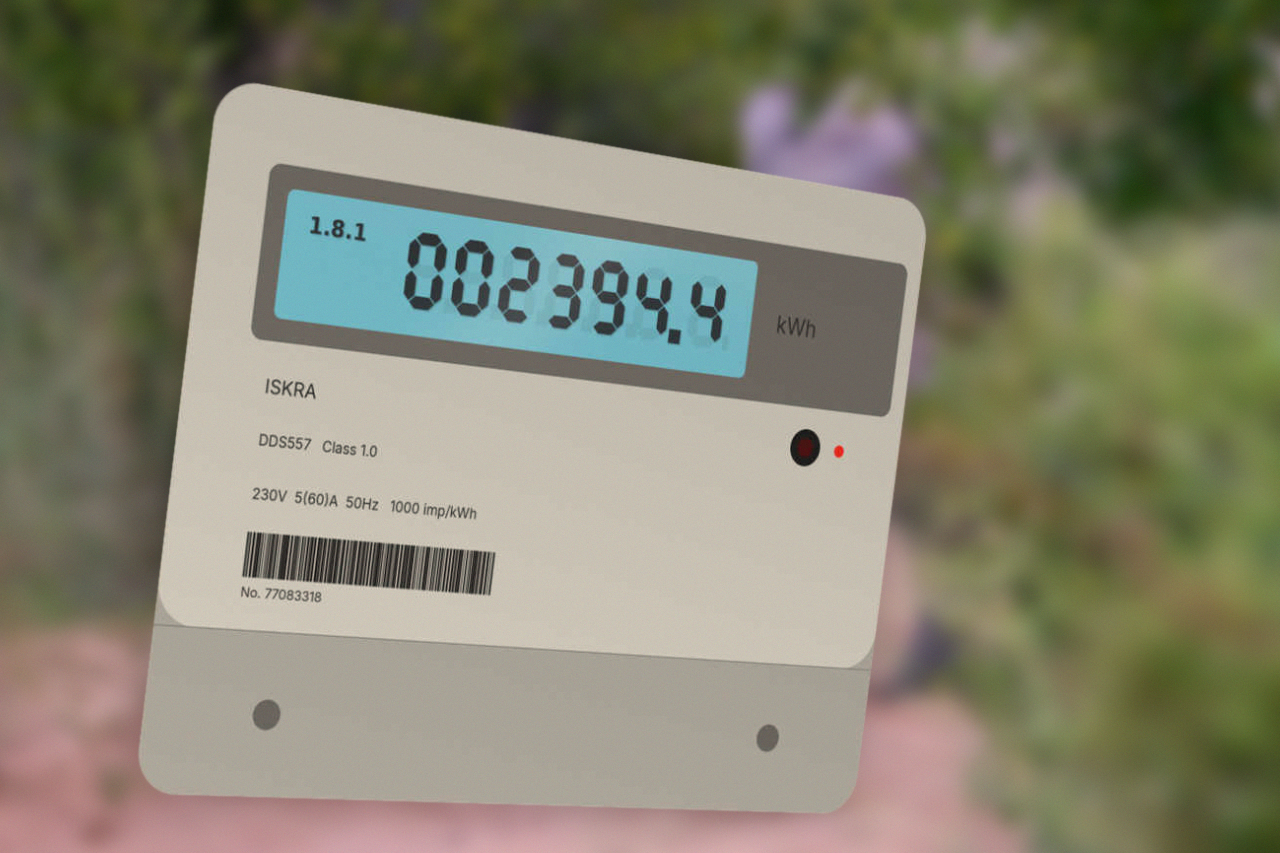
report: 2394.4 (kWh)
